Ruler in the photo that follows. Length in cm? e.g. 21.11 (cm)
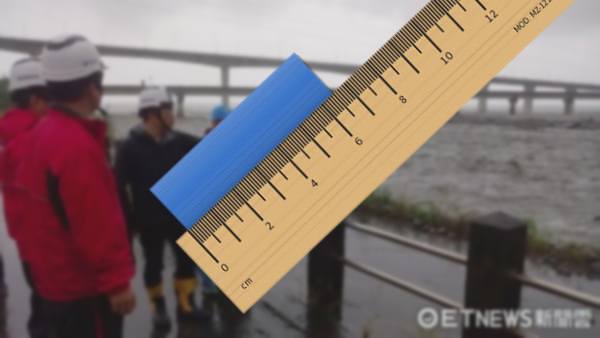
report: 6.5 (cm)
